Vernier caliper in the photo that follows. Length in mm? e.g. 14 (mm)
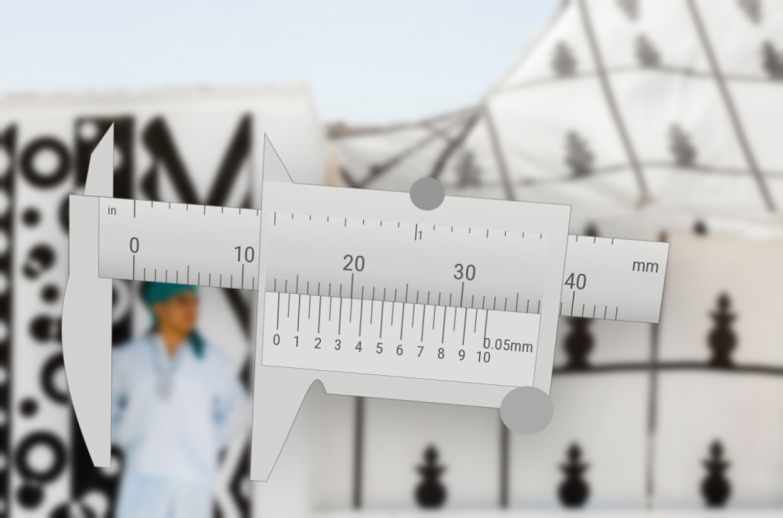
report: 13.4 (mm)
